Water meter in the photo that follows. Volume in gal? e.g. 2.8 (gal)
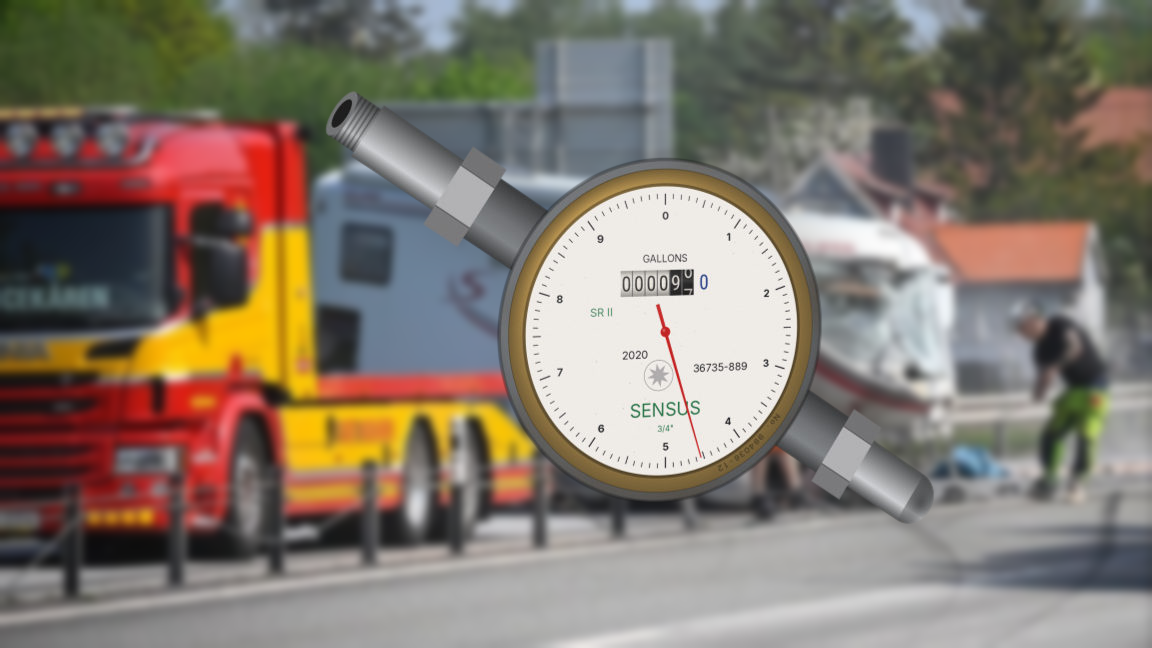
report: 964.5 (gal)
